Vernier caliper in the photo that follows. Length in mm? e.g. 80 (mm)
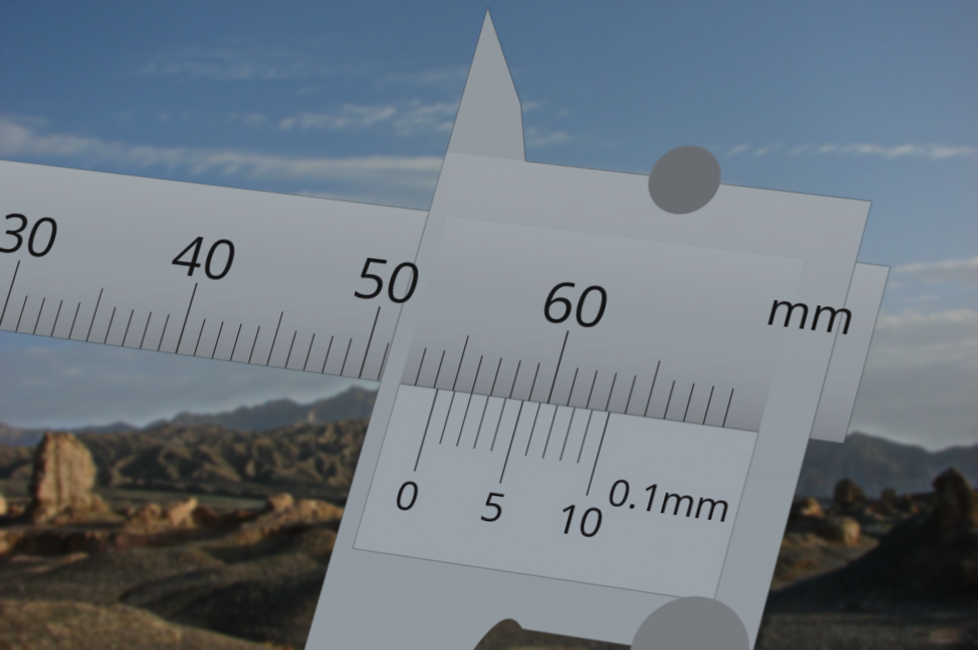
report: 54.2 (mm)
